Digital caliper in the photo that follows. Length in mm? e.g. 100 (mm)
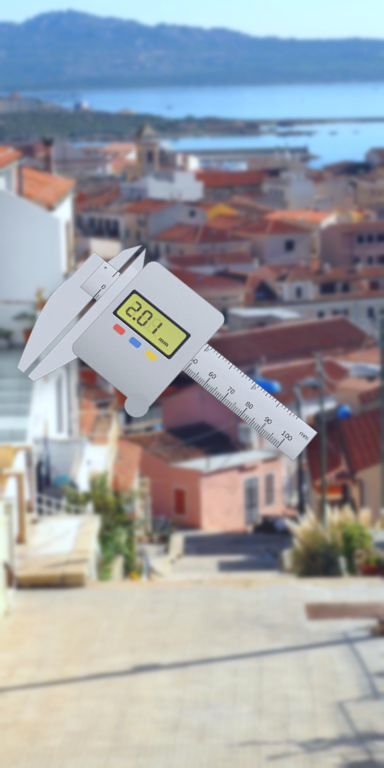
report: 2.01 (mm)
